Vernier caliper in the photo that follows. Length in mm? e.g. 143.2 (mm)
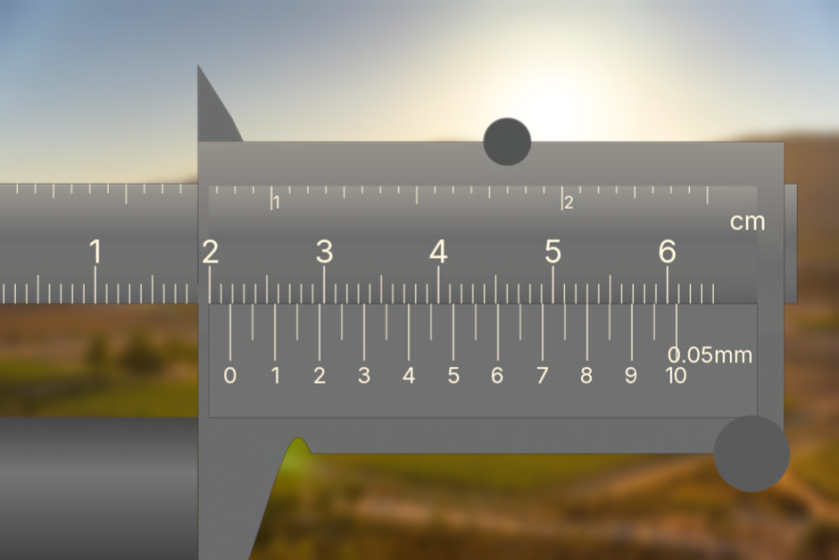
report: 21.8 (mm)
